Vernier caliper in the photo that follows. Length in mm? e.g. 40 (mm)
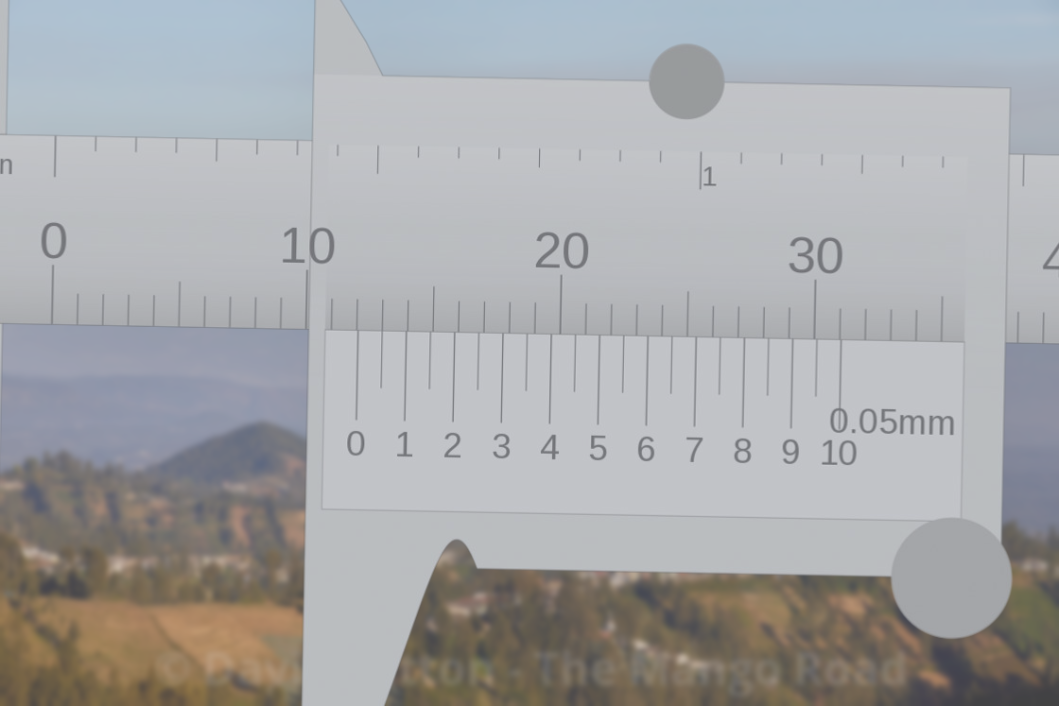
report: 12.05 (mm)
